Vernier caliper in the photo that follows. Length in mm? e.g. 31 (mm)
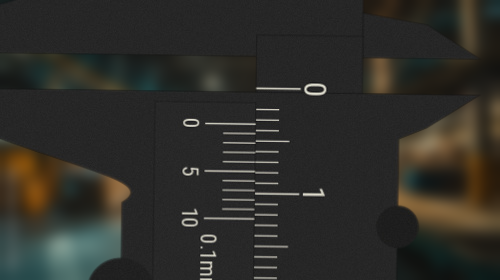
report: 3.4 (mm)
